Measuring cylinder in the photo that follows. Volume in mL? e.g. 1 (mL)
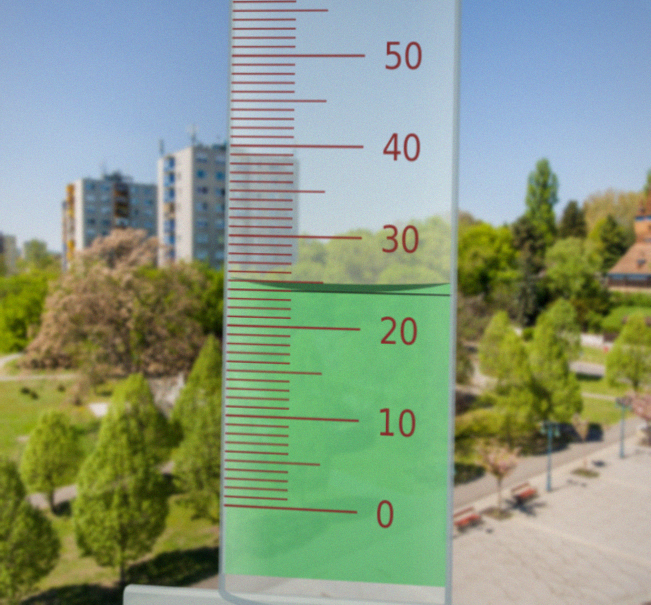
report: 24 (mL)
